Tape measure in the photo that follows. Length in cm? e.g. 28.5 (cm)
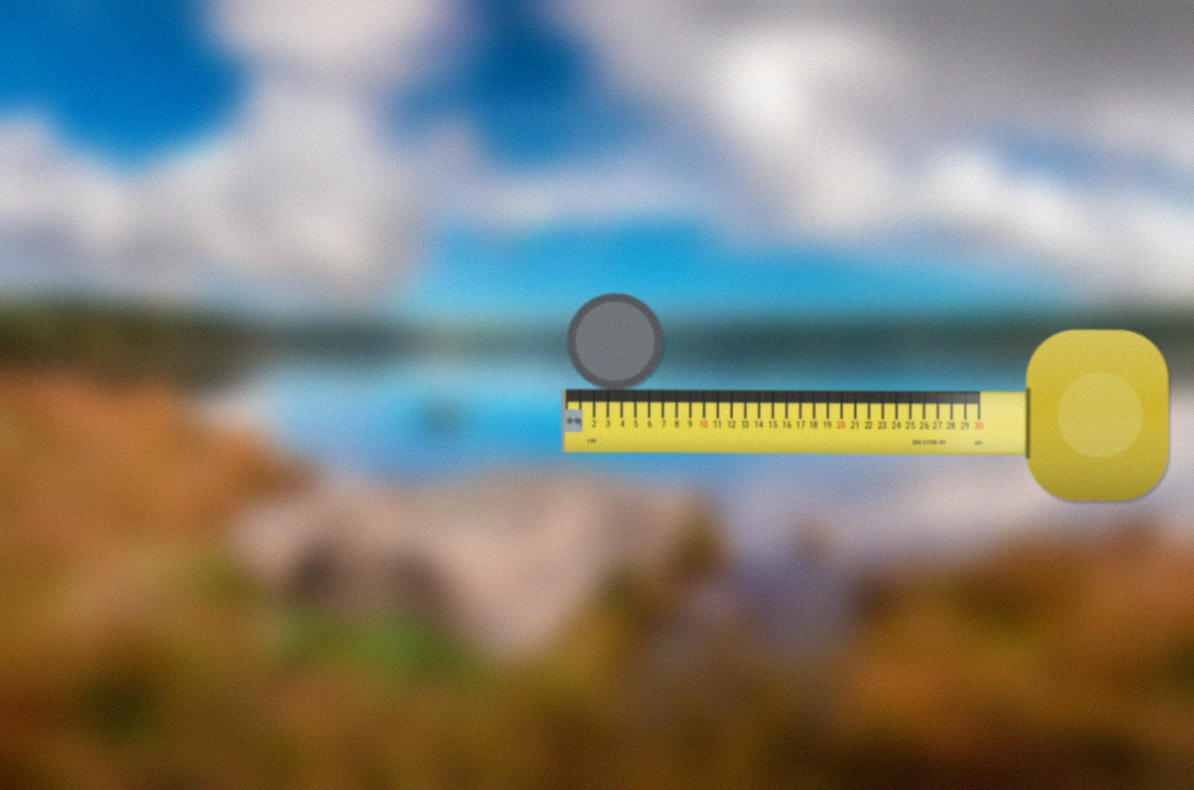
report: 7 (cm)
